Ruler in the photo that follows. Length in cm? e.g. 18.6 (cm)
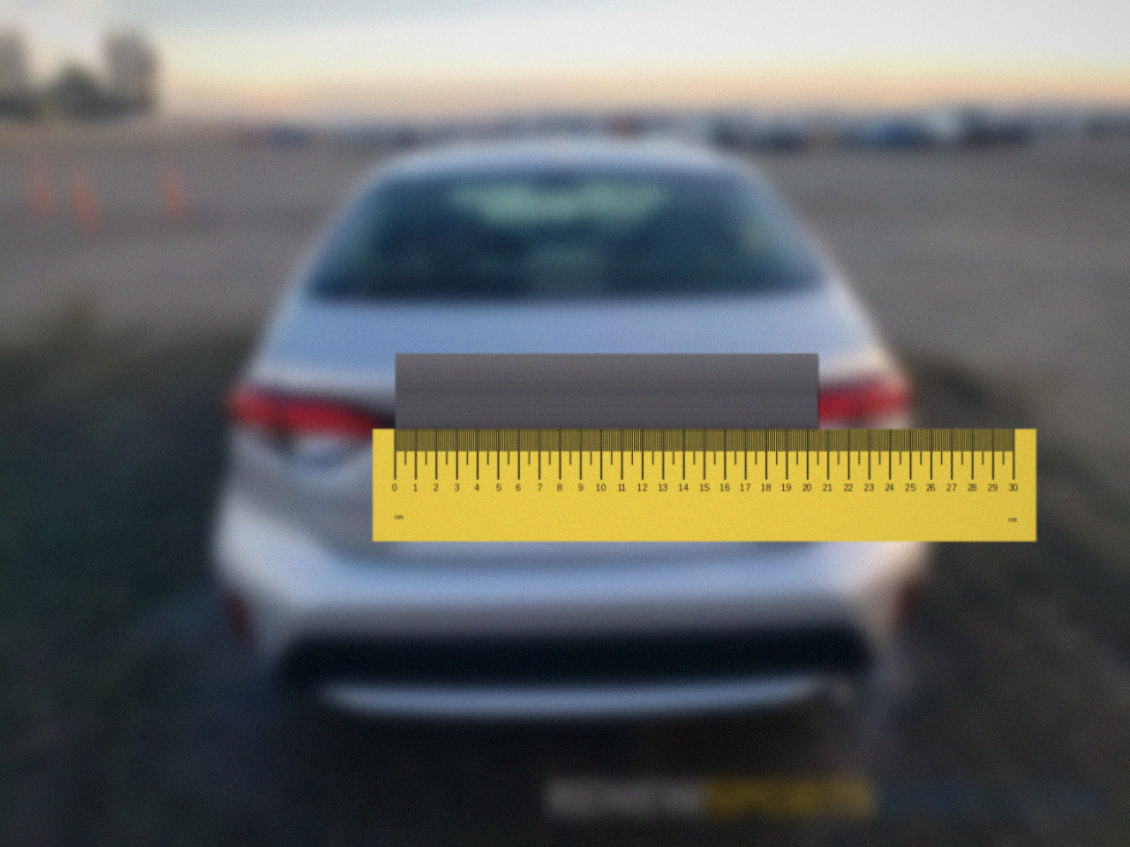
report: 20.5 (cm)
